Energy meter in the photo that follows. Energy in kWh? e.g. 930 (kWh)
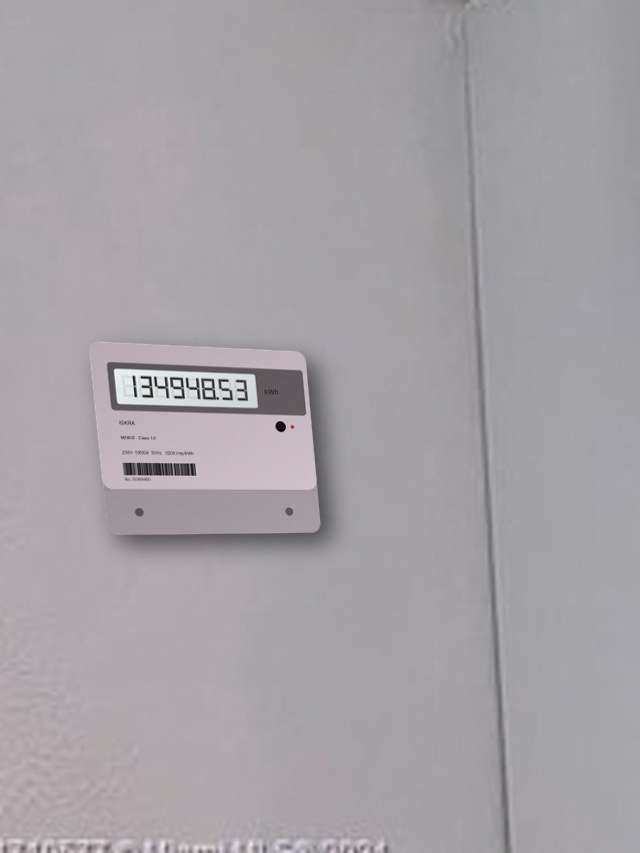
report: 134948.53 (kWh)
